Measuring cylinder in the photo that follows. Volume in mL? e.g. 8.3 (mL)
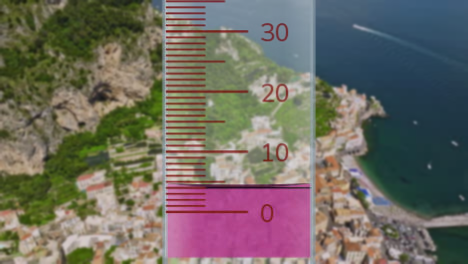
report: 4 (mL)
